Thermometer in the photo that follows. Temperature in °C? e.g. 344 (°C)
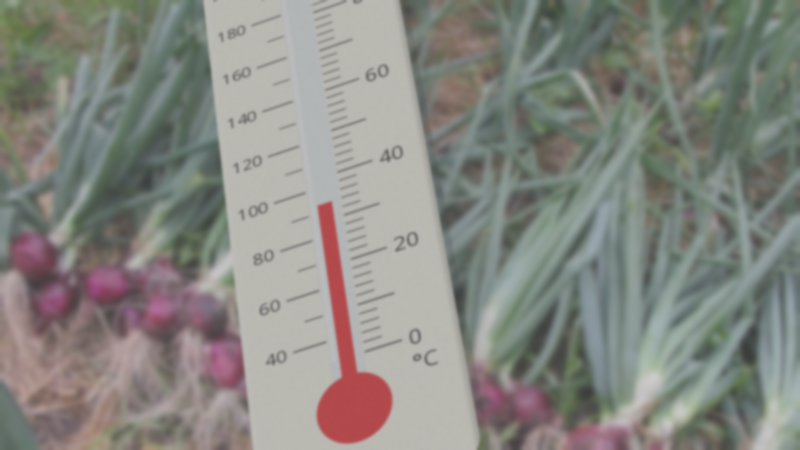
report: 34 (°C)
